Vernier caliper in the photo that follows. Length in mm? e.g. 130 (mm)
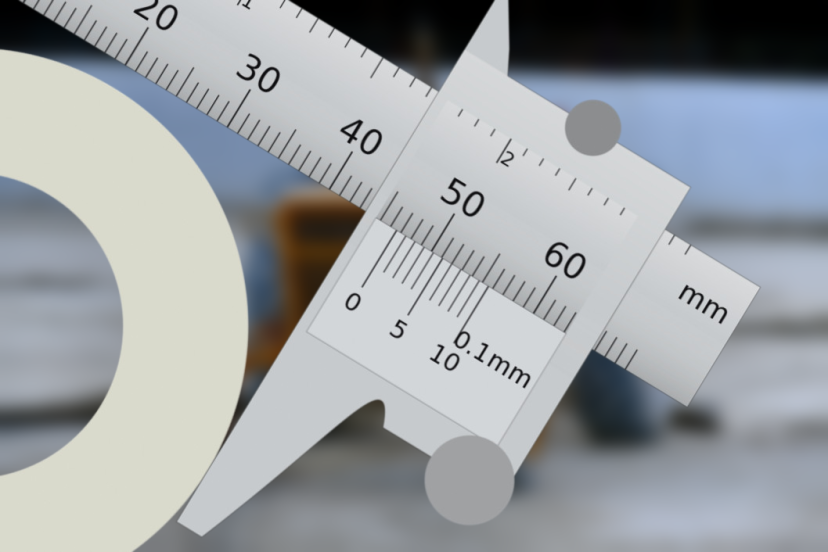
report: 46.6 (mm)
